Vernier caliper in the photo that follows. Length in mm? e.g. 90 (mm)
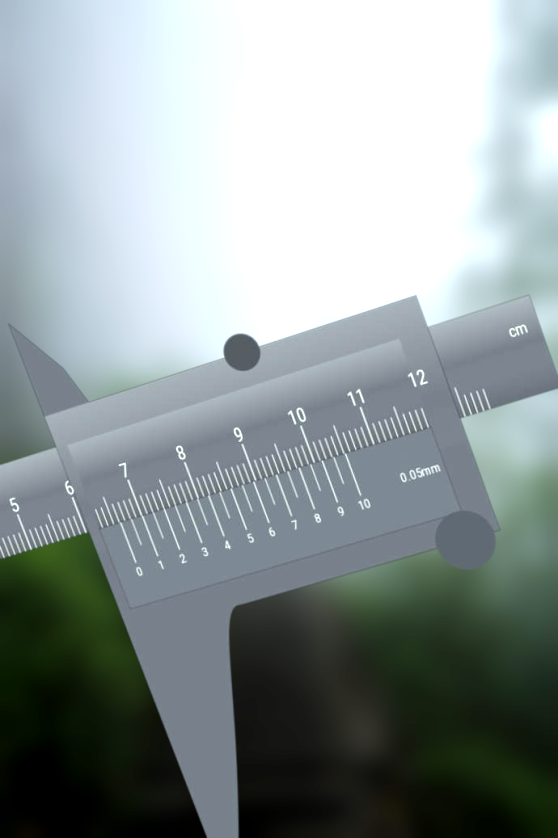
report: 66.2 (mm)
